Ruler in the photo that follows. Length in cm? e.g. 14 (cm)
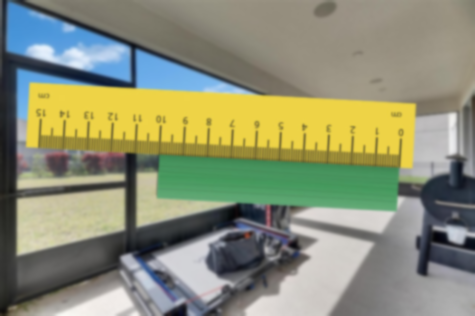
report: 10 (cm)
